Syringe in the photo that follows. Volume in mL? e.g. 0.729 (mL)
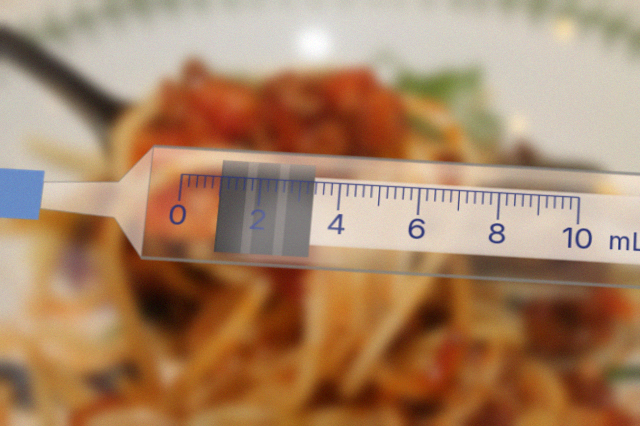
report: 1 (mL)
